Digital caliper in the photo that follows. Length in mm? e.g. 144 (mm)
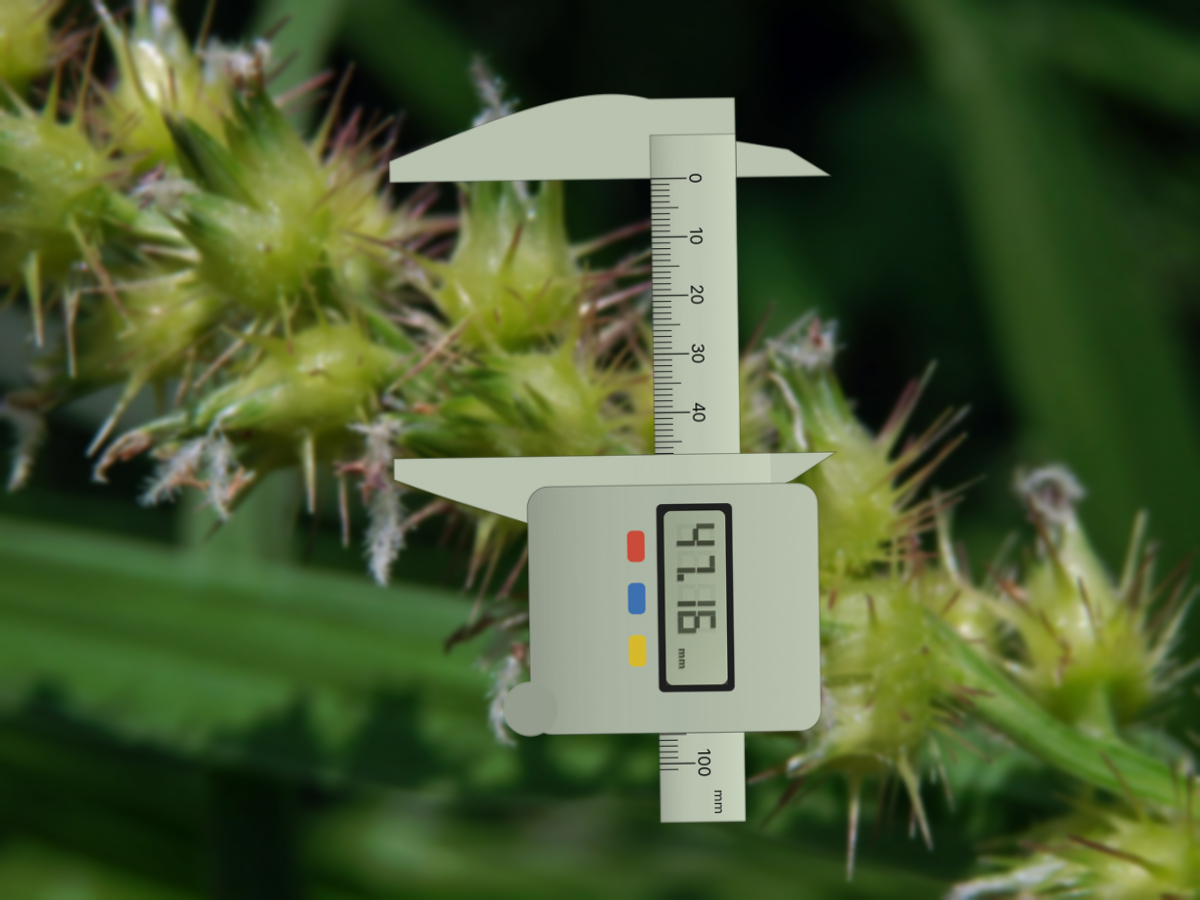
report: 47.16 (mm)
